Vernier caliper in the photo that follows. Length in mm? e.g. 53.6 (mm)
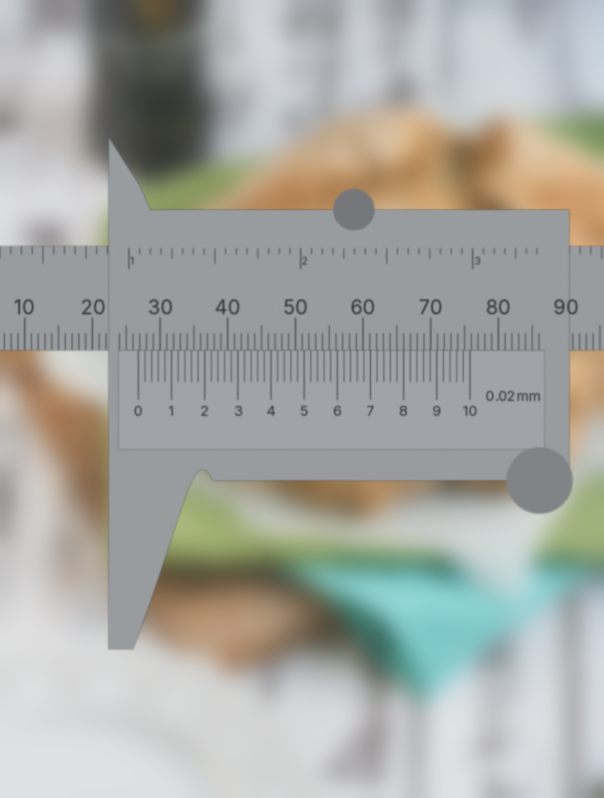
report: 26.8 (mm)
